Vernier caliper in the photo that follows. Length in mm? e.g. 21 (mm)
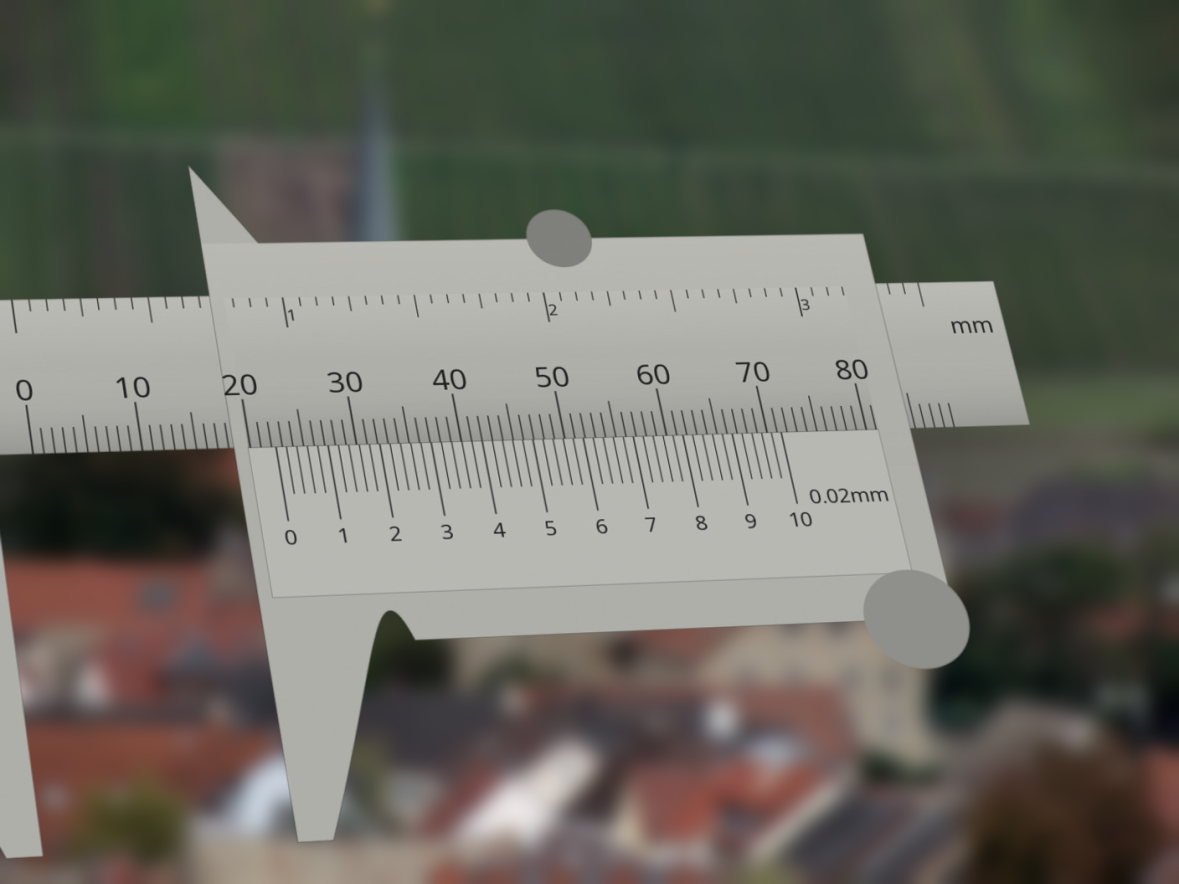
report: 22.4 (mm)
